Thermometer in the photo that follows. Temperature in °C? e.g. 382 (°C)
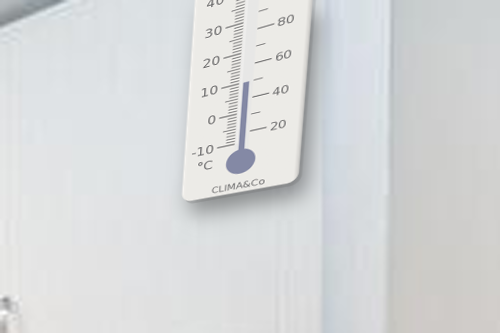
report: 10 (°C)
